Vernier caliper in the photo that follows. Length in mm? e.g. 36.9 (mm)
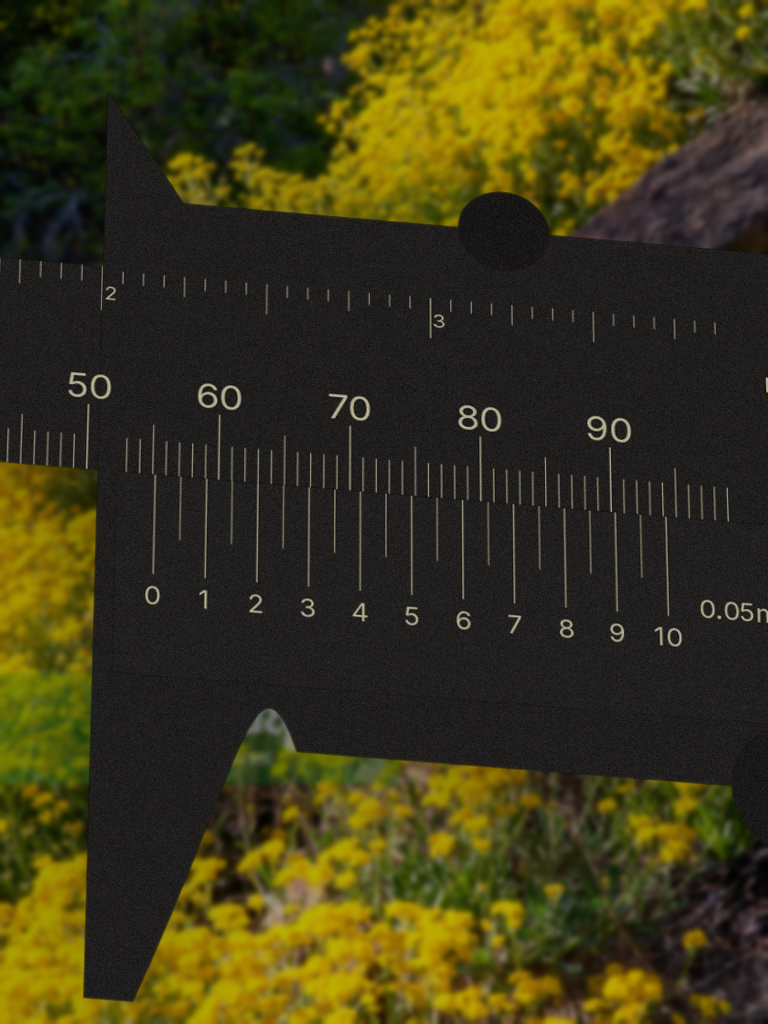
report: 55.2 (mm)
